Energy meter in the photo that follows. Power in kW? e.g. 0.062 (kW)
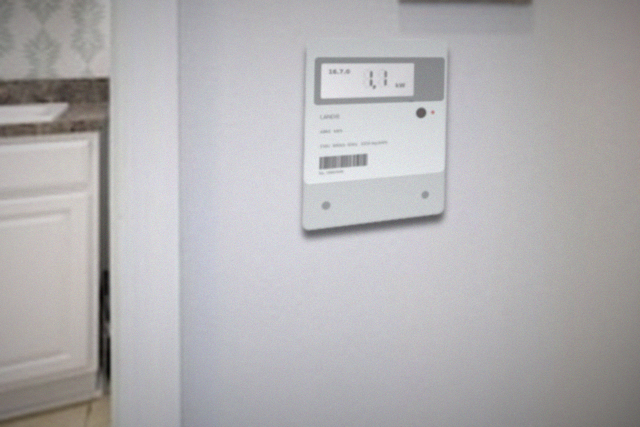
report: 1.1 (kW)
